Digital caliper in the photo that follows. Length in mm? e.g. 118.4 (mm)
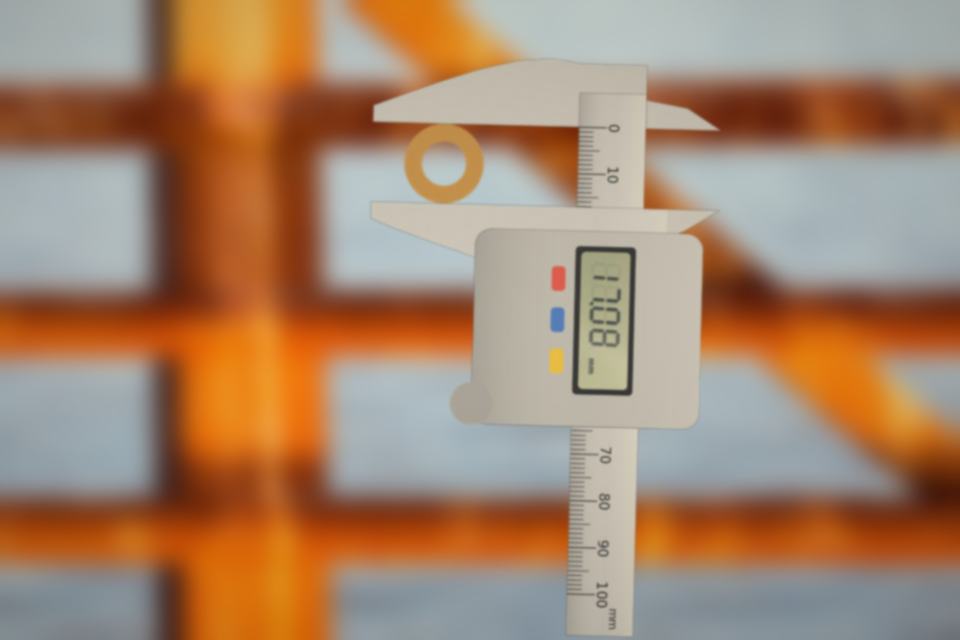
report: 17.08 (mm)
